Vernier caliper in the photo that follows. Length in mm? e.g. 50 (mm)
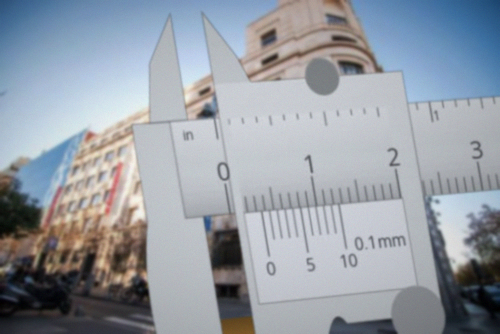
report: 3.6 (mm)
